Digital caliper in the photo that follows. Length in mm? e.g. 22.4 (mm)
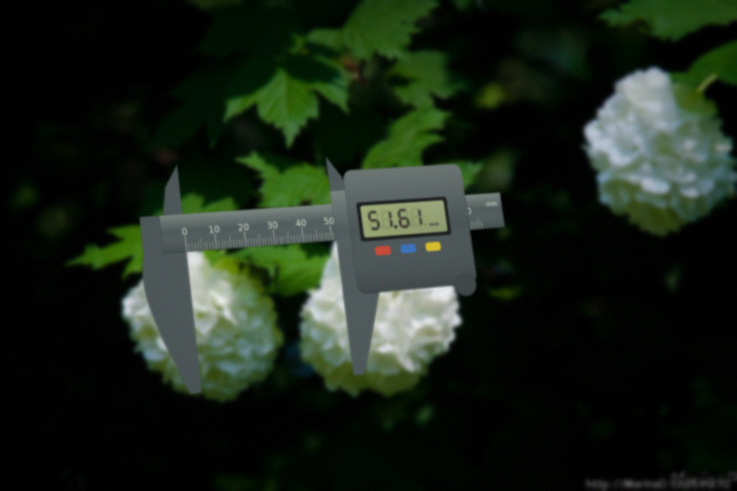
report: 51.61 (mm)
